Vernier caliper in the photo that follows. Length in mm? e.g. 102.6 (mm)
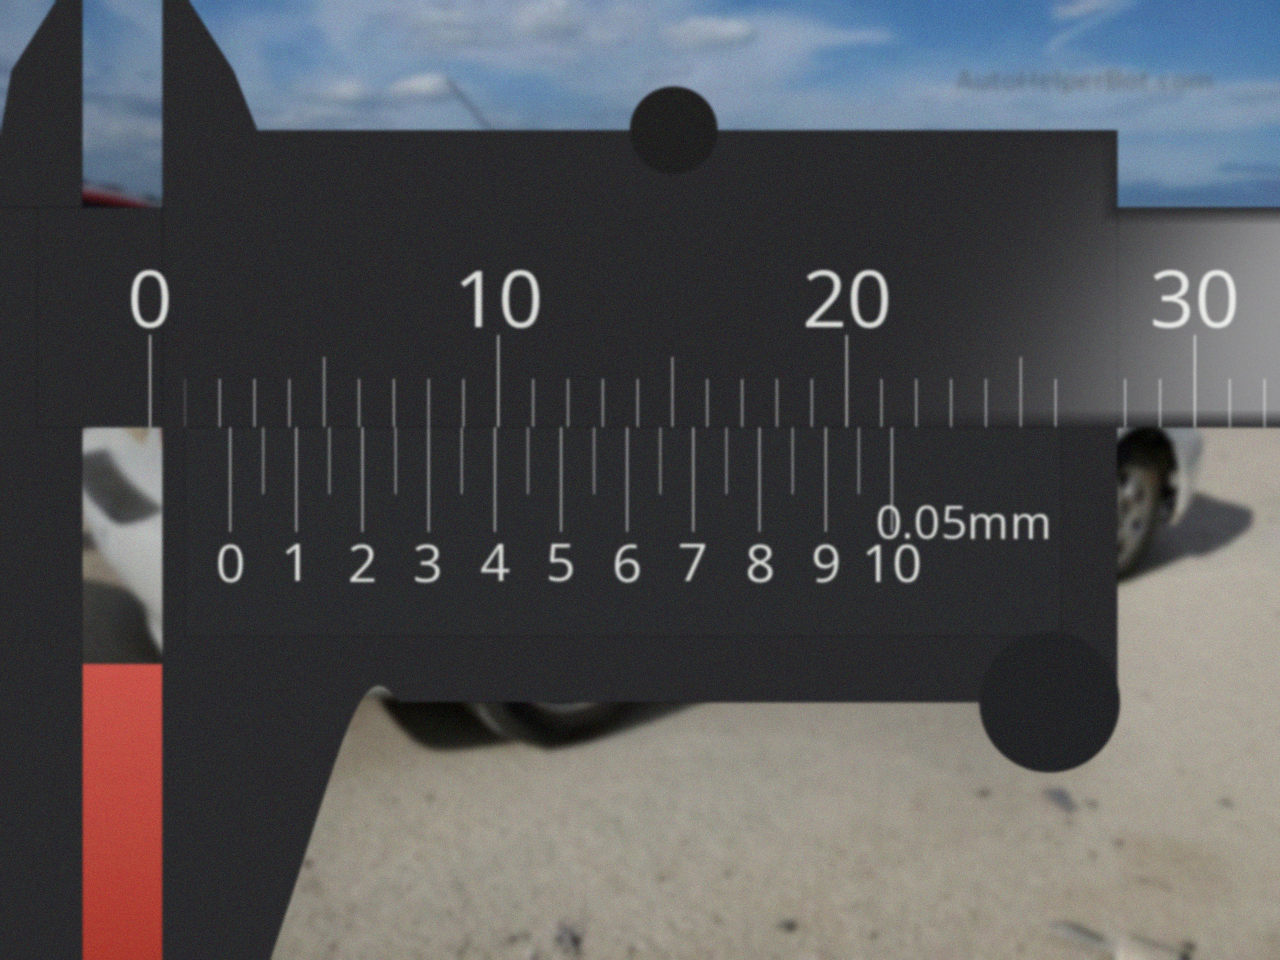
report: 2.30 (mm)
